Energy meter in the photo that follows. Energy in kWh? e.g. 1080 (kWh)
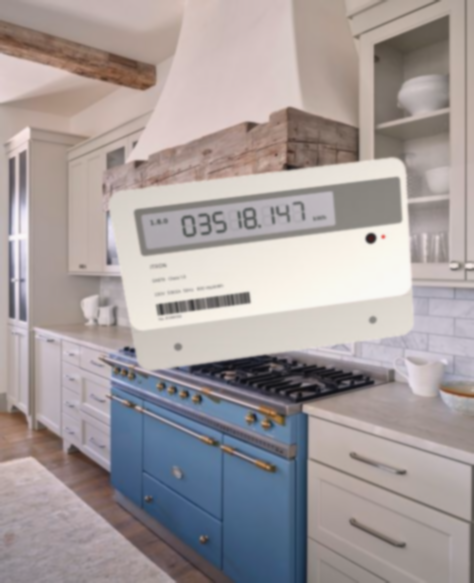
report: 3518.147 (kWh)
